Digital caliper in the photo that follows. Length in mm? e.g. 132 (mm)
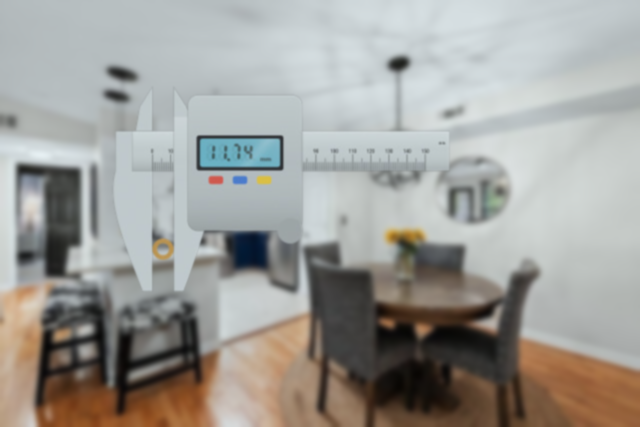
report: 11.74 (mm)
